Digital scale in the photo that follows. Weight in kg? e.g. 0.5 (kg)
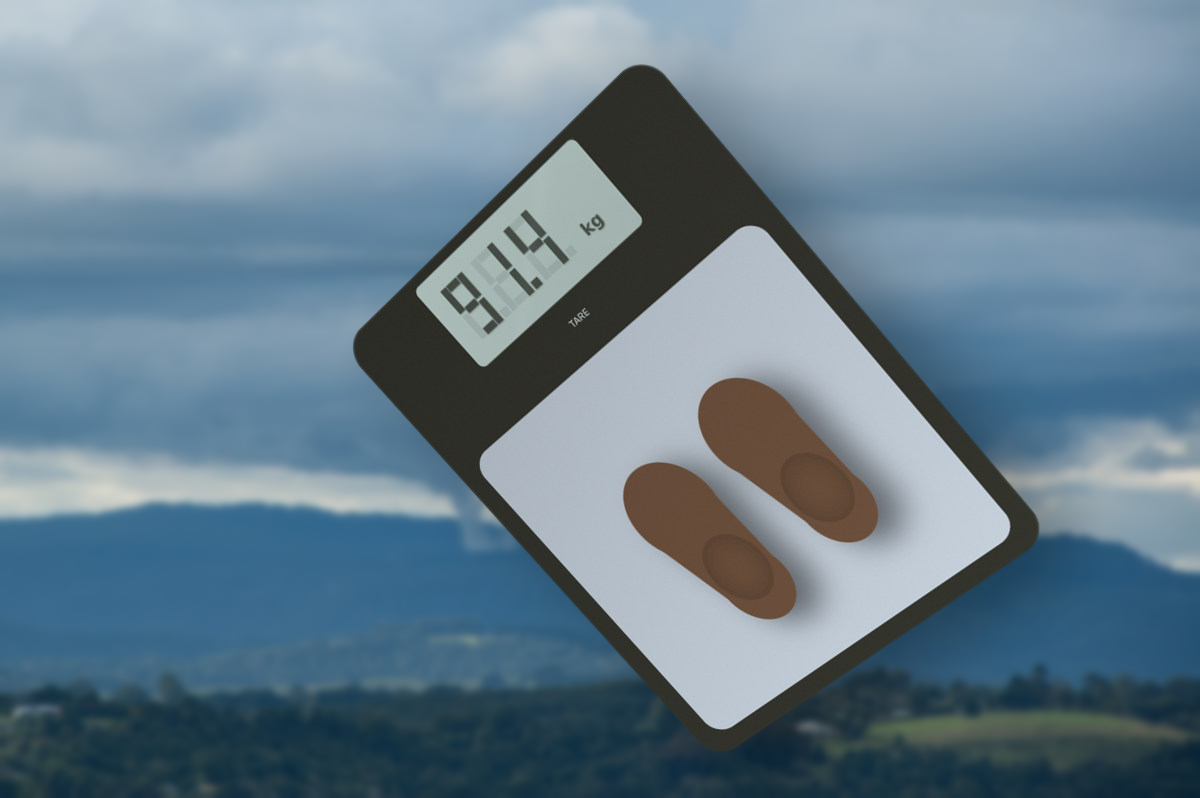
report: 91.4 (kg)
